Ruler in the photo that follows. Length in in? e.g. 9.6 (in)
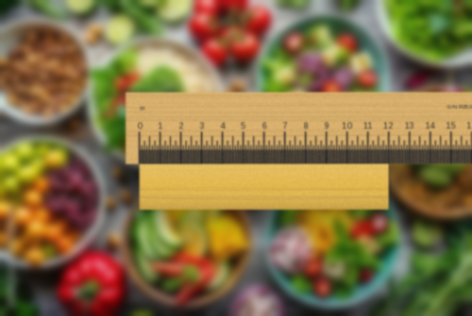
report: 12 (in)
